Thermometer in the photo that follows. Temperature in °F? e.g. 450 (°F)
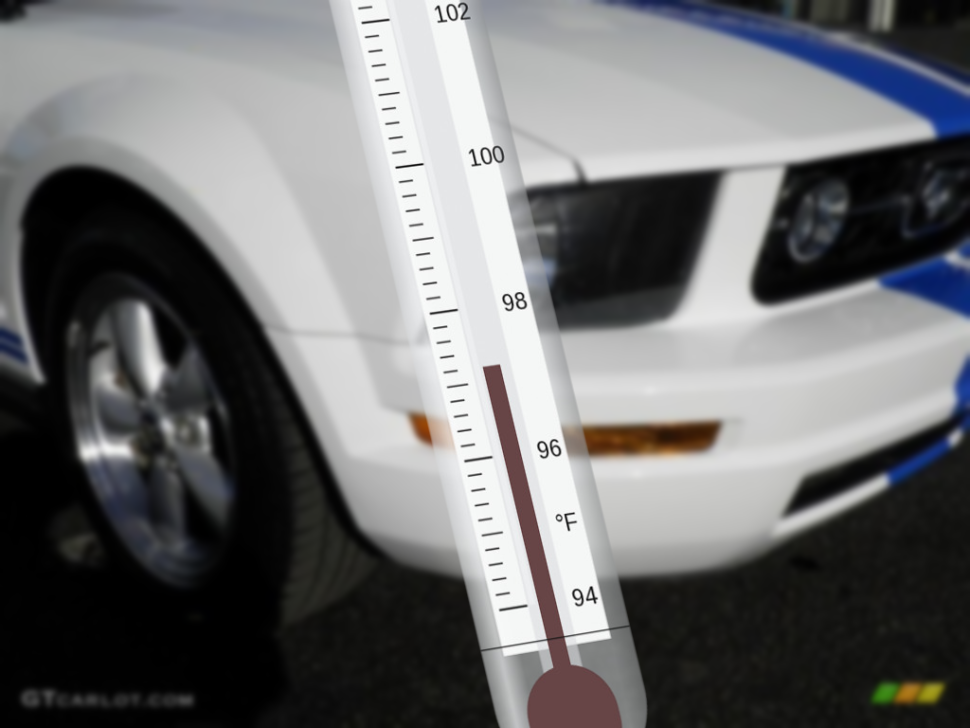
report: 97.2 (°F)
